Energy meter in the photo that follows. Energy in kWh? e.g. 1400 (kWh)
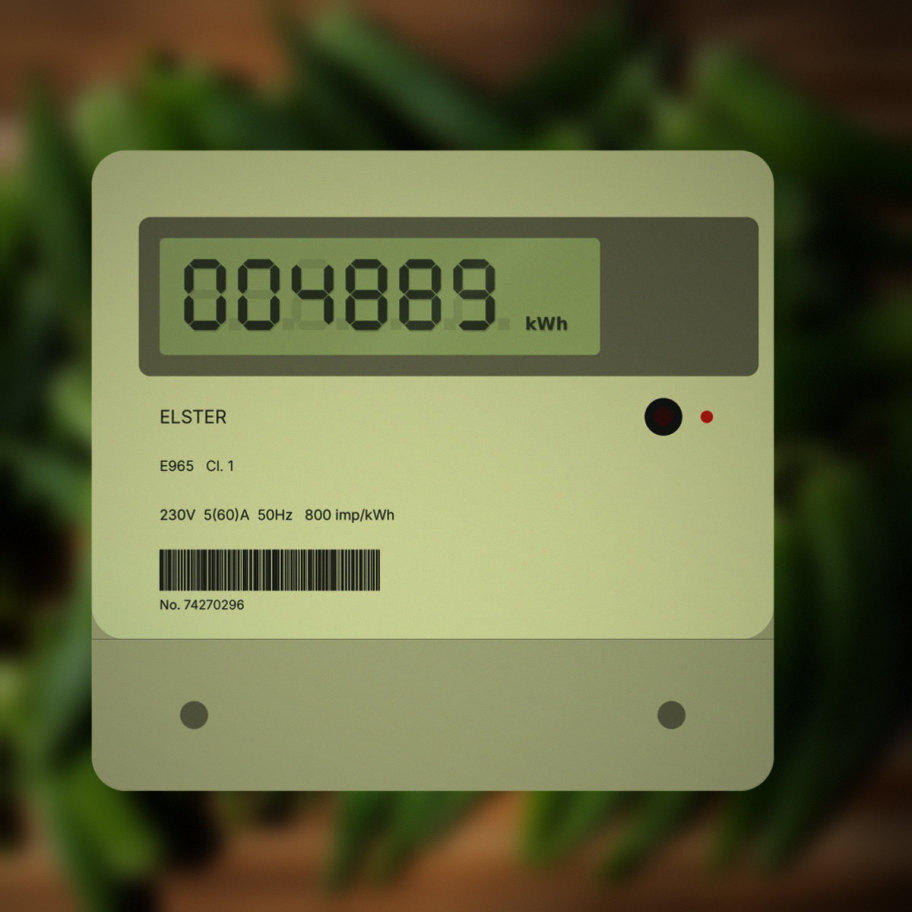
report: 4889 (kWh)
